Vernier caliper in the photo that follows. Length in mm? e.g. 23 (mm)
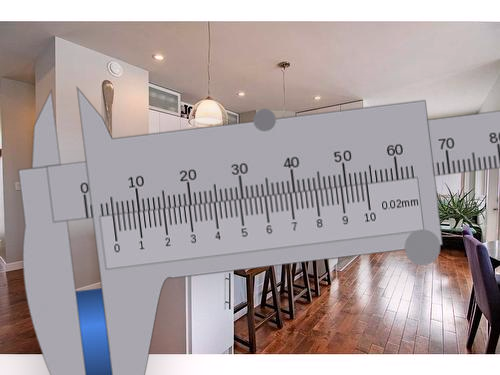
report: 5.0 (mm)
